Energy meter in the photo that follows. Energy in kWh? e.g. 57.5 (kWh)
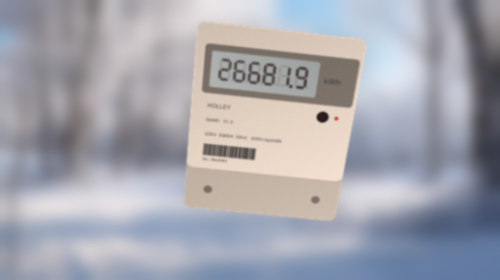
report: 26681.9 (kWh)
